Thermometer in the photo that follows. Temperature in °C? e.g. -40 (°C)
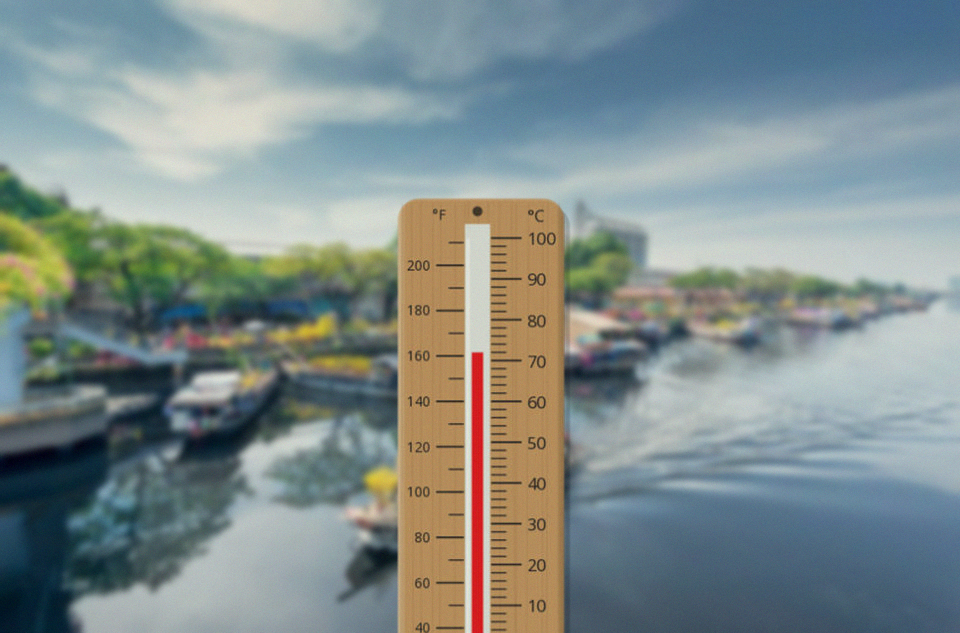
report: 72 (°C)
